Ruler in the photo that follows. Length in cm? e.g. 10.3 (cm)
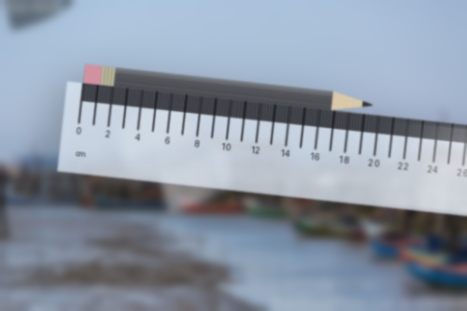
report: 19.5 (cm)
